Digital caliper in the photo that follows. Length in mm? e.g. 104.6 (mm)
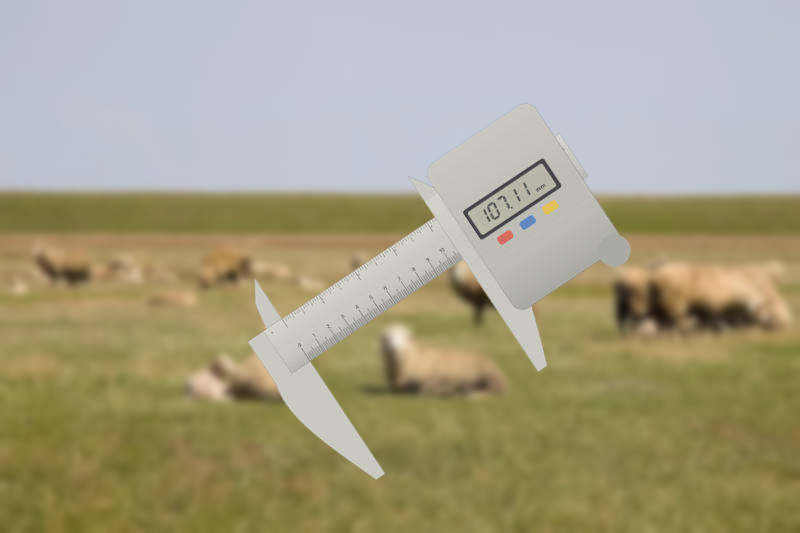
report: 107.11 (mm)
